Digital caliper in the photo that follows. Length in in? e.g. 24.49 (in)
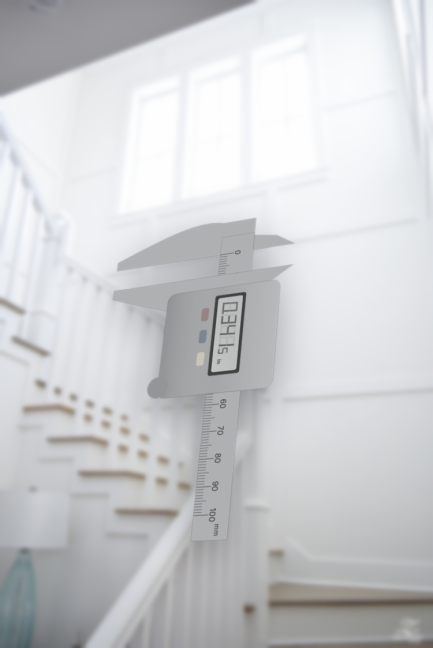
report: 0.3415 (in)
